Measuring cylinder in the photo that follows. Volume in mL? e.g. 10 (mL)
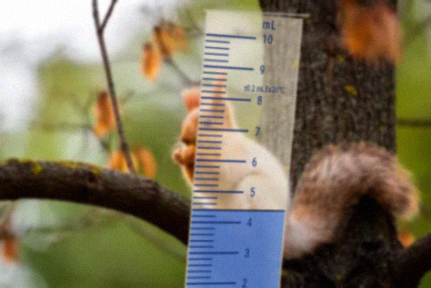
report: 4.4 (mL)
